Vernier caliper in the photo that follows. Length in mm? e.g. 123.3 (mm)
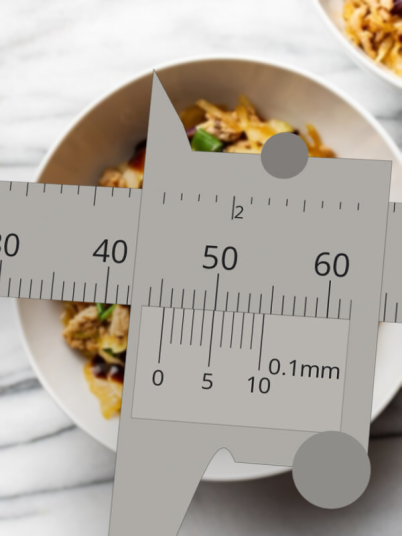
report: 45.4 (mm)
